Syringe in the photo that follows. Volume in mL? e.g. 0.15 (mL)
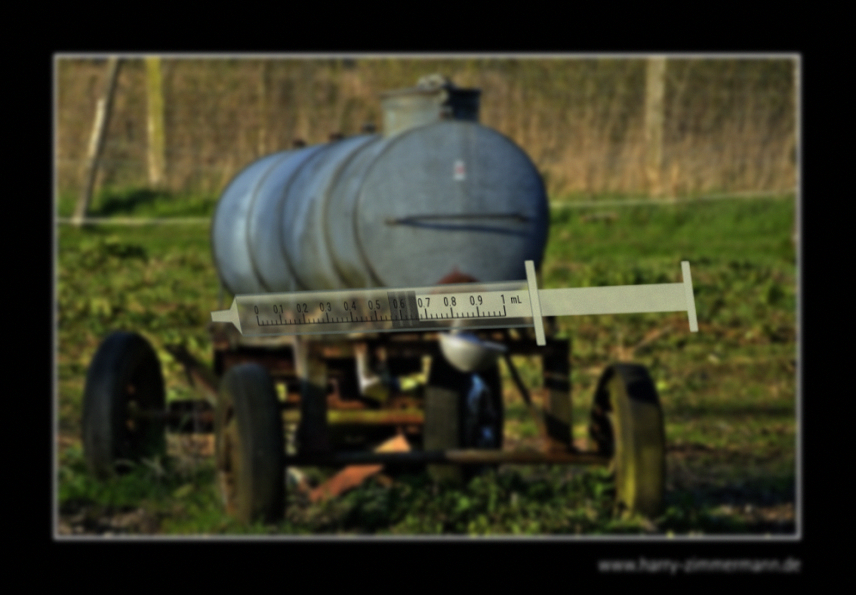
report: 0.56 (mL)
